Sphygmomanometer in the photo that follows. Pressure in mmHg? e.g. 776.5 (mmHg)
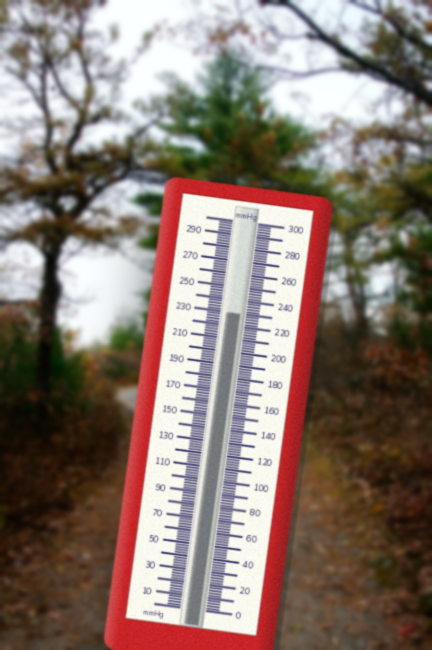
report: 230 (mmHg)
